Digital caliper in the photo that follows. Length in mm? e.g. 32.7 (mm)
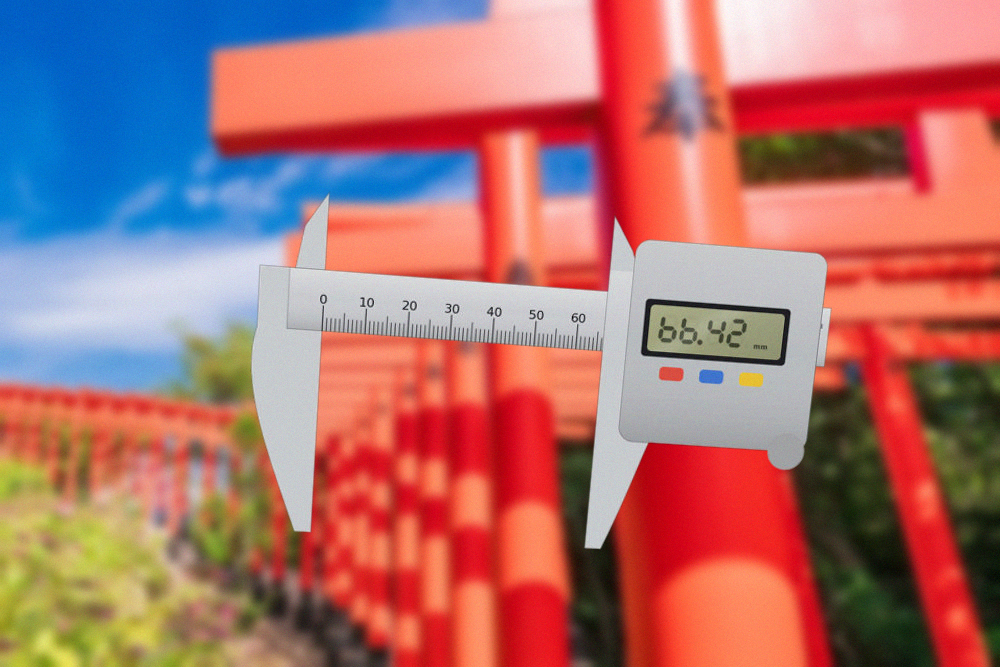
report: 66.42 (mm)
